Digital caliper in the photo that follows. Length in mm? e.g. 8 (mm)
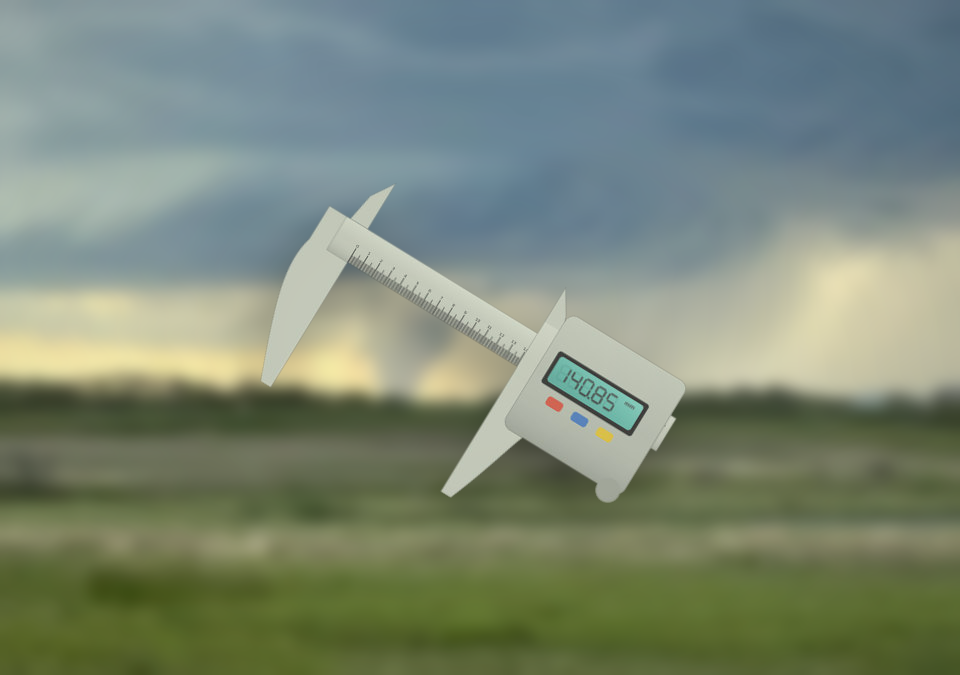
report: 140.85 (mm)
